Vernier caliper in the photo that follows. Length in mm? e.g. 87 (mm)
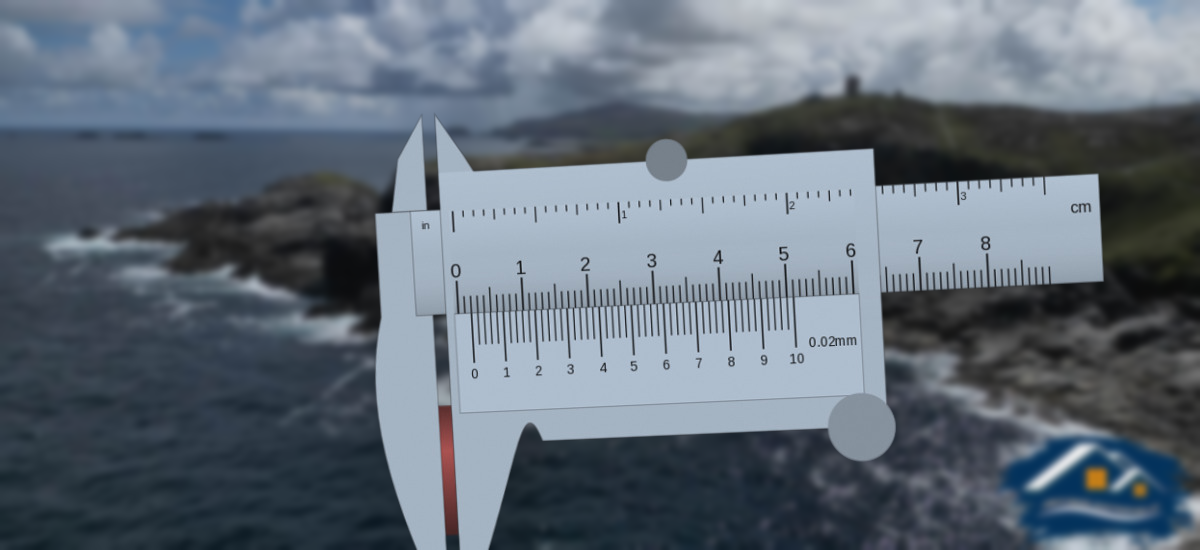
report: 2.0 (mm)
